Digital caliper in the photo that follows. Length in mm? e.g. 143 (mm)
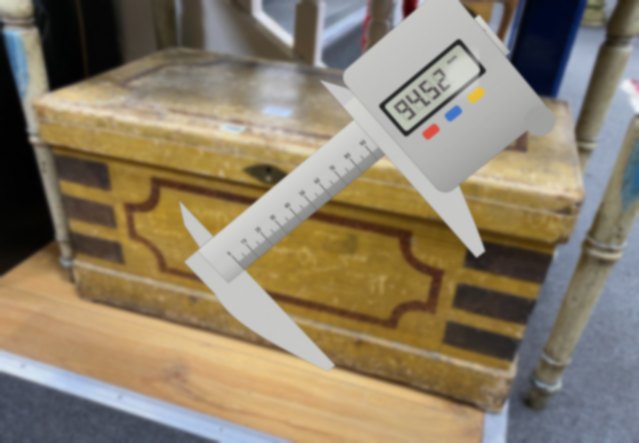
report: 94.52 (mm)
